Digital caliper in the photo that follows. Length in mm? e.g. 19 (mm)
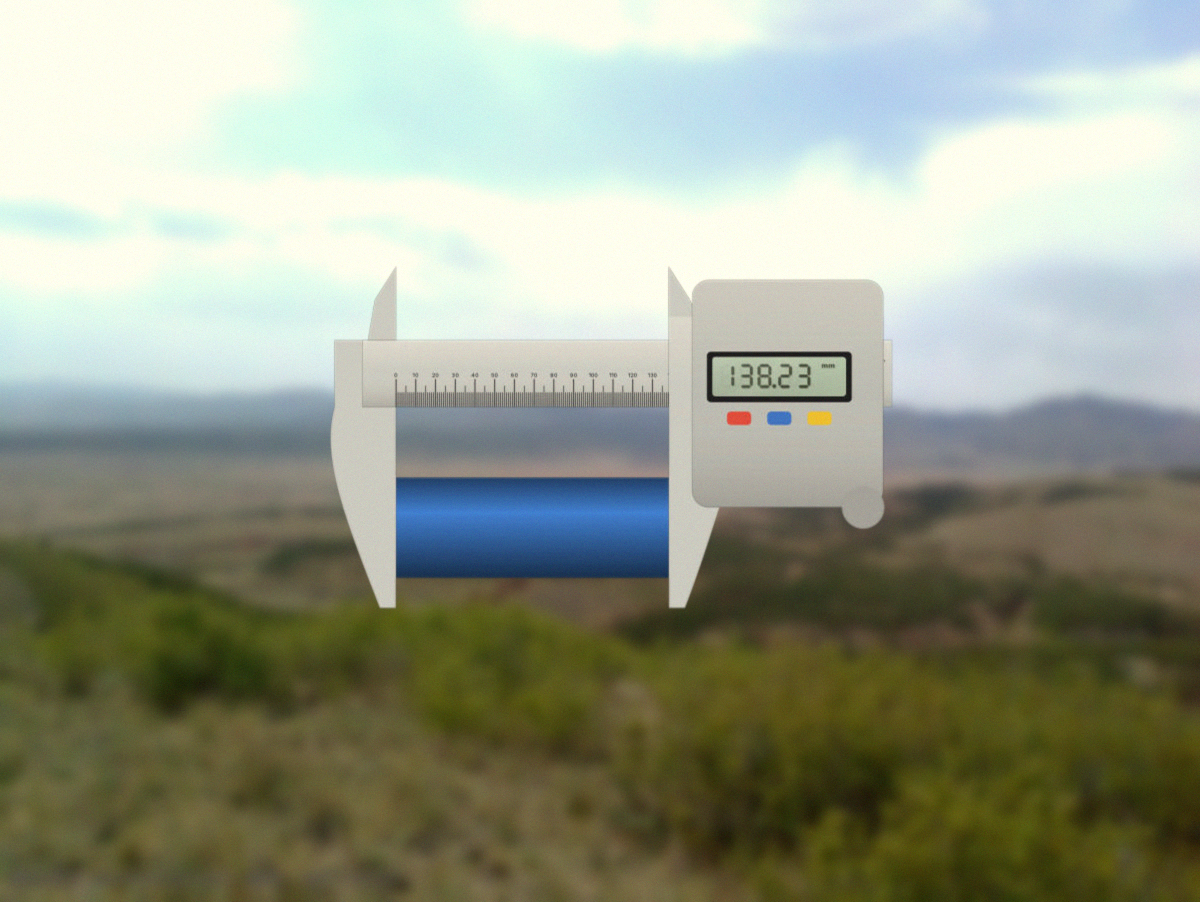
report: 138.23 (mm)
